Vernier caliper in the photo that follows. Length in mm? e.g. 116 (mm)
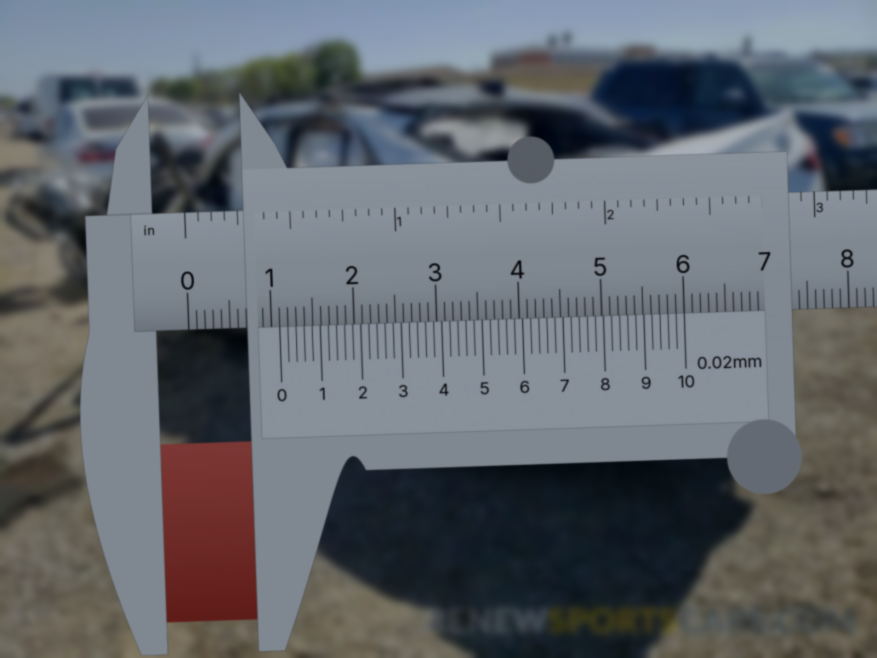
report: 11.0 (mm)
